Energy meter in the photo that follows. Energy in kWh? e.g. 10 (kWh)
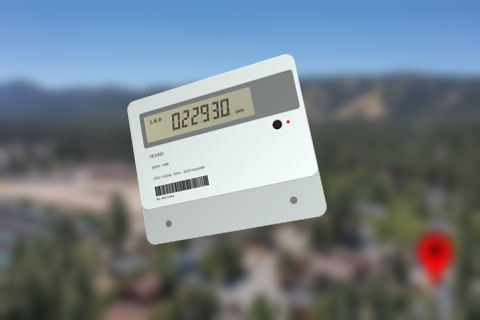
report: 22930 (kWh)
